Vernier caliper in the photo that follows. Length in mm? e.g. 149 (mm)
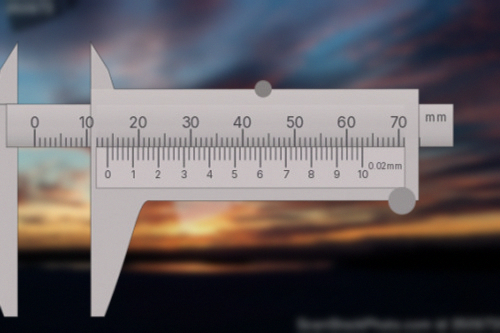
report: 14.0 (mm)
